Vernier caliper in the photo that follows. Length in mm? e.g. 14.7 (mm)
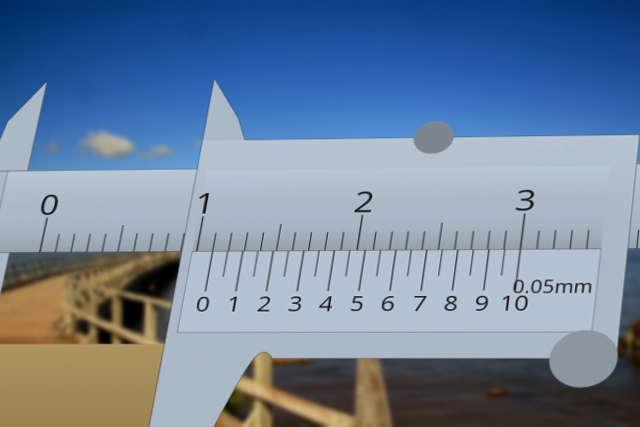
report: 11.0 (mm)
